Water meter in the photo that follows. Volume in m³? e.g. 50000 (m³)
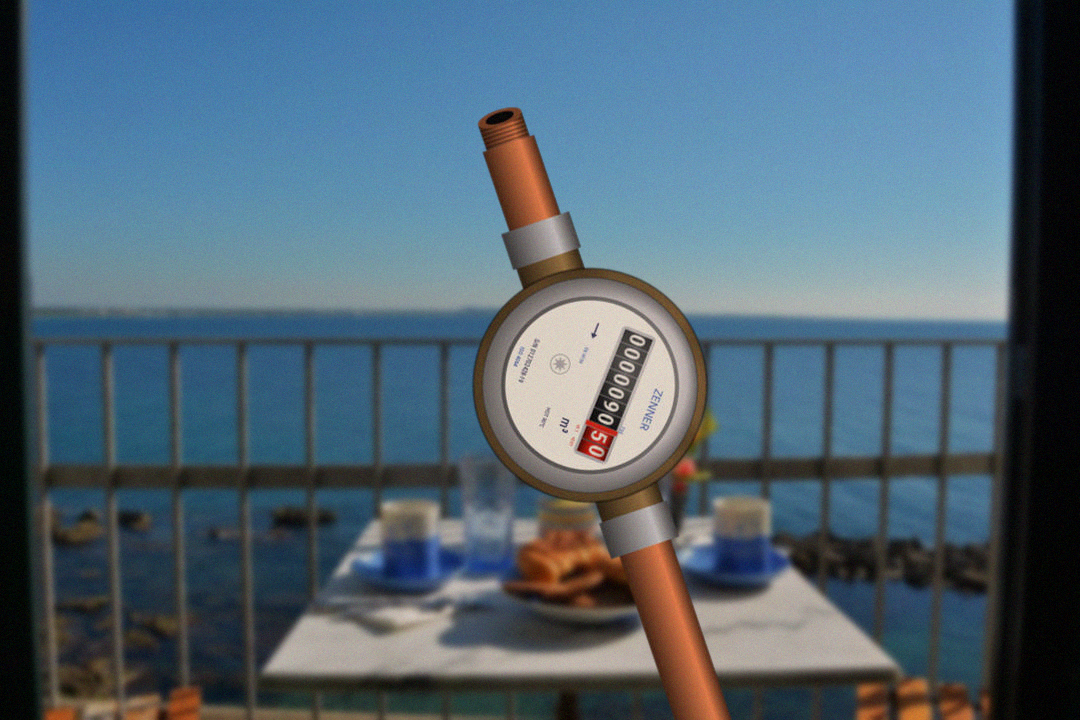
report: 90.50 (m³)
